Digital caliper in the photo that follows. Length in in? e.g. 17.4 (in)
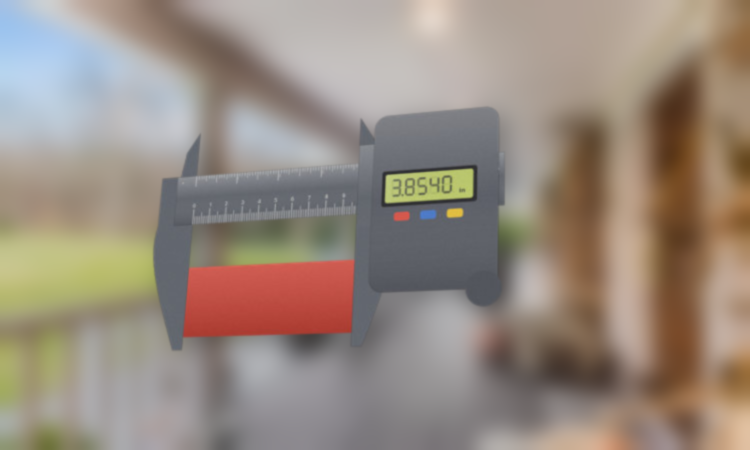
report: 3.8540 (in)
